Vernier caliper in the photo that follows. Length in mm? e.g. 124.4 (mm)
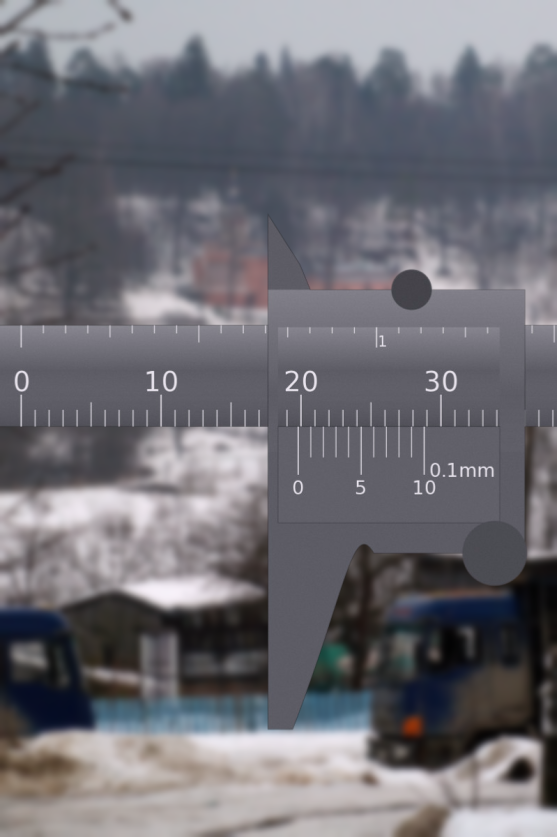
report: 19.8 (mm)
